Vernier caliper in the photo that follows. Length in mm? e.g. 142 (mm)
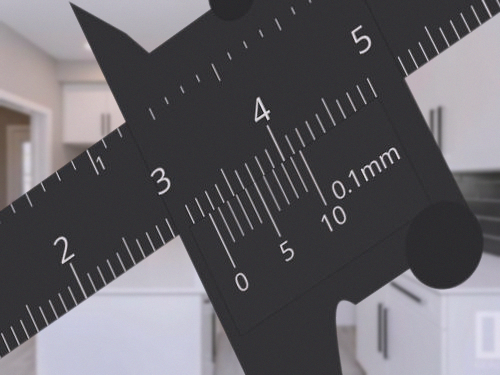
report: 32.5 (mm)
